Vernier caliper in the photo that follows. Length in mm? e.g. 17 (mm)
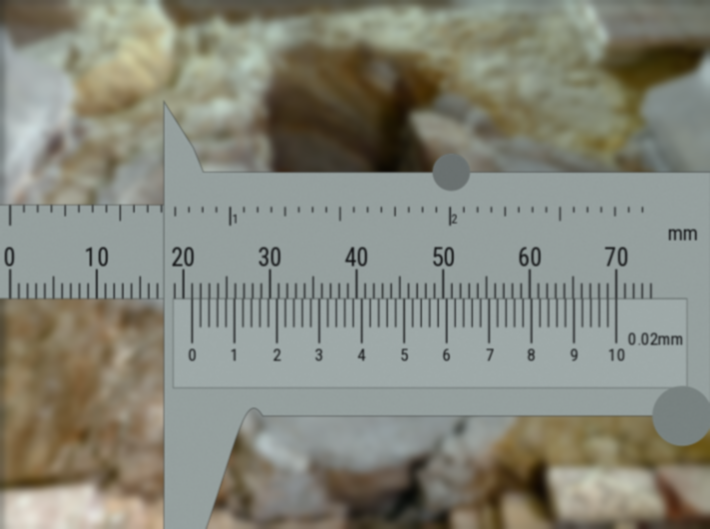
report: 21.0 (mm)
